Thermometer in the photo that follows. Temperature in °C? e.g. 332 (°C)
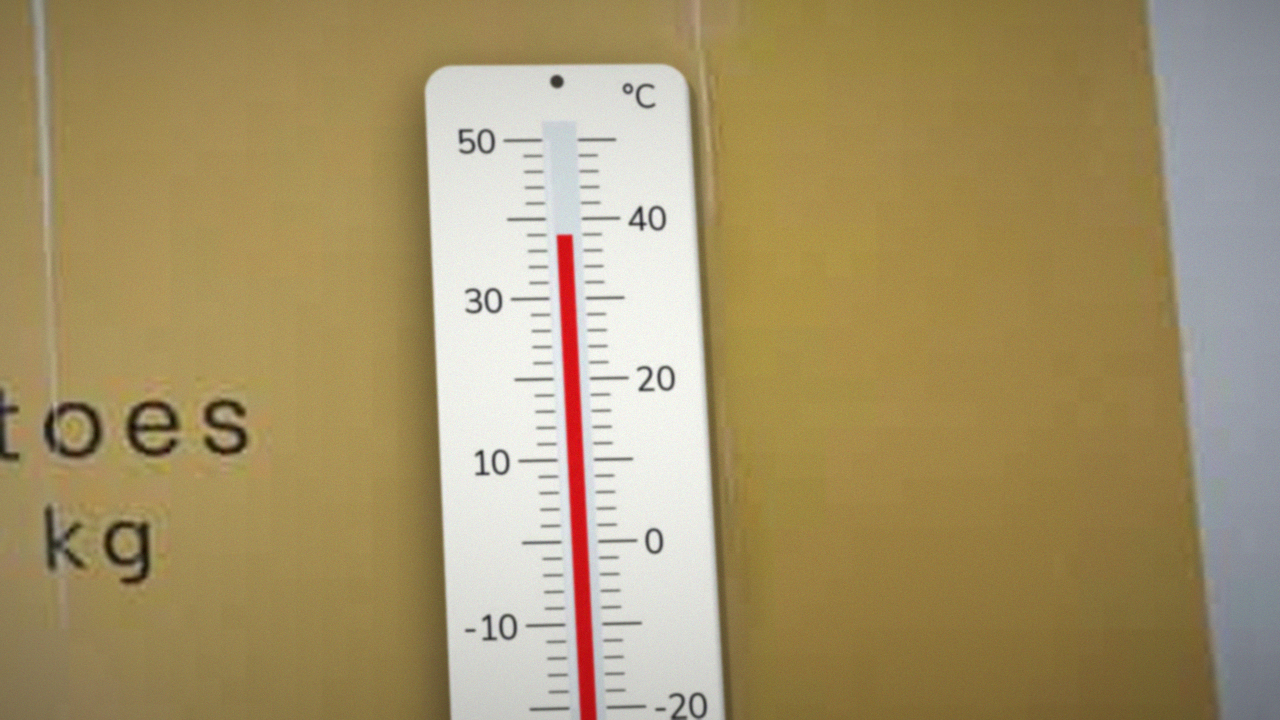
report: 38 (°C)
